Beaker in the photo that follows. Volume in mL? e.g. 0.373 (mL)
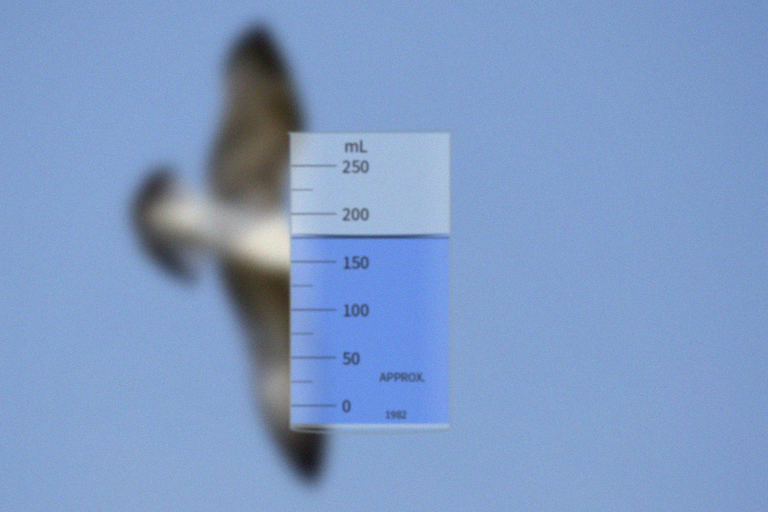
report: 175 (mL)
